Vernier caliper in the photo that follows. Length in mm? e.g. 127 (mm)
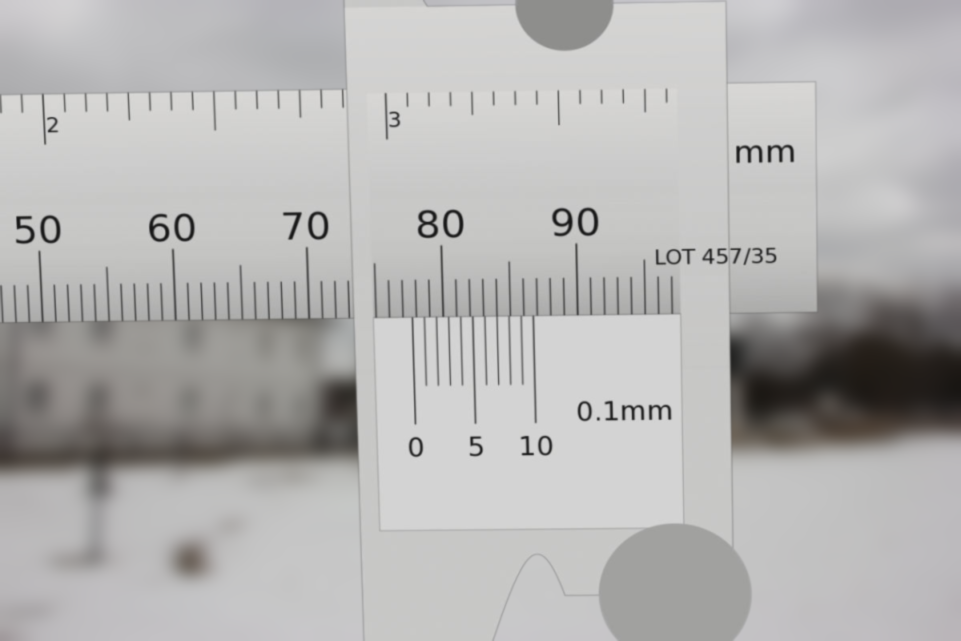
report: 77.7 (mm)
